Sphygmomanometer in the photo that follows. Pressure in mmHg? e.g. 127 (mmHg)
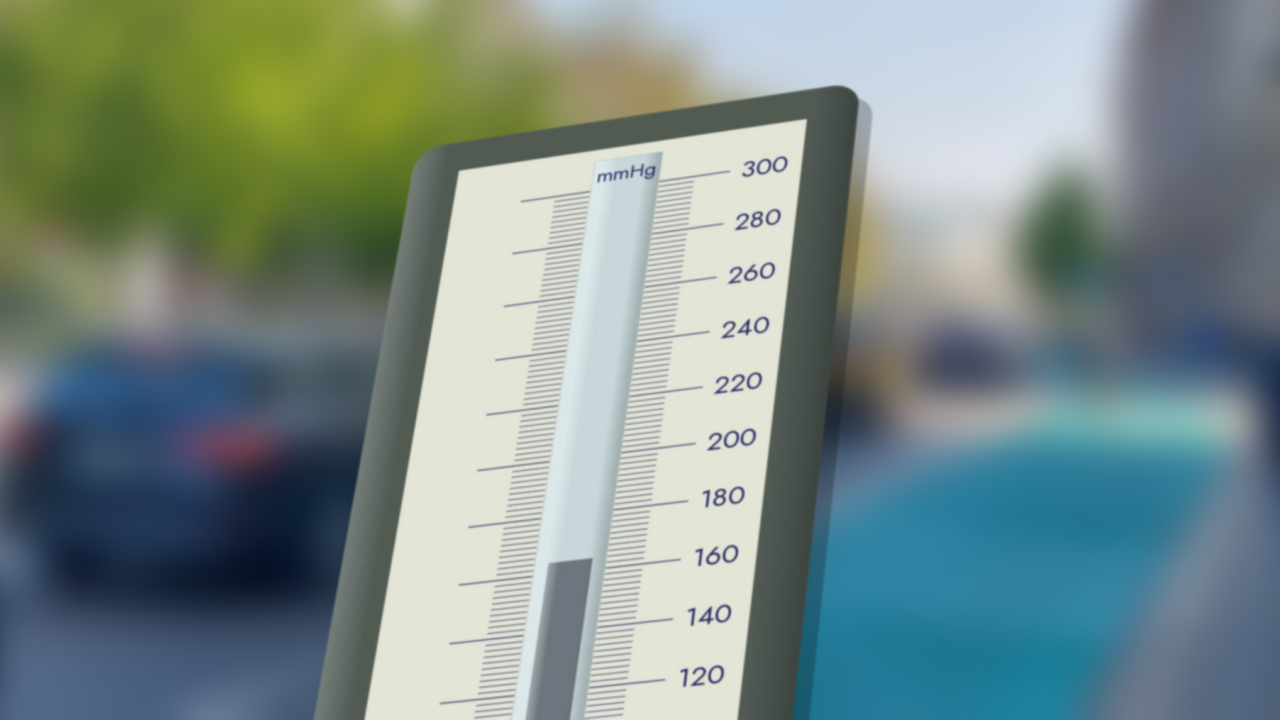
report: 164 (mmHg)
